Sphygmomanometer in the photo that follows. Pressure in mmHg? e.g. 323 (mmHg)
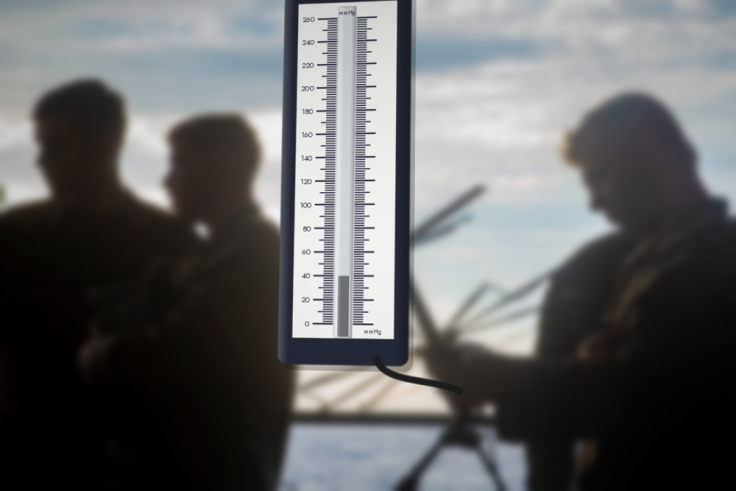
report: 40 (mmHg)
